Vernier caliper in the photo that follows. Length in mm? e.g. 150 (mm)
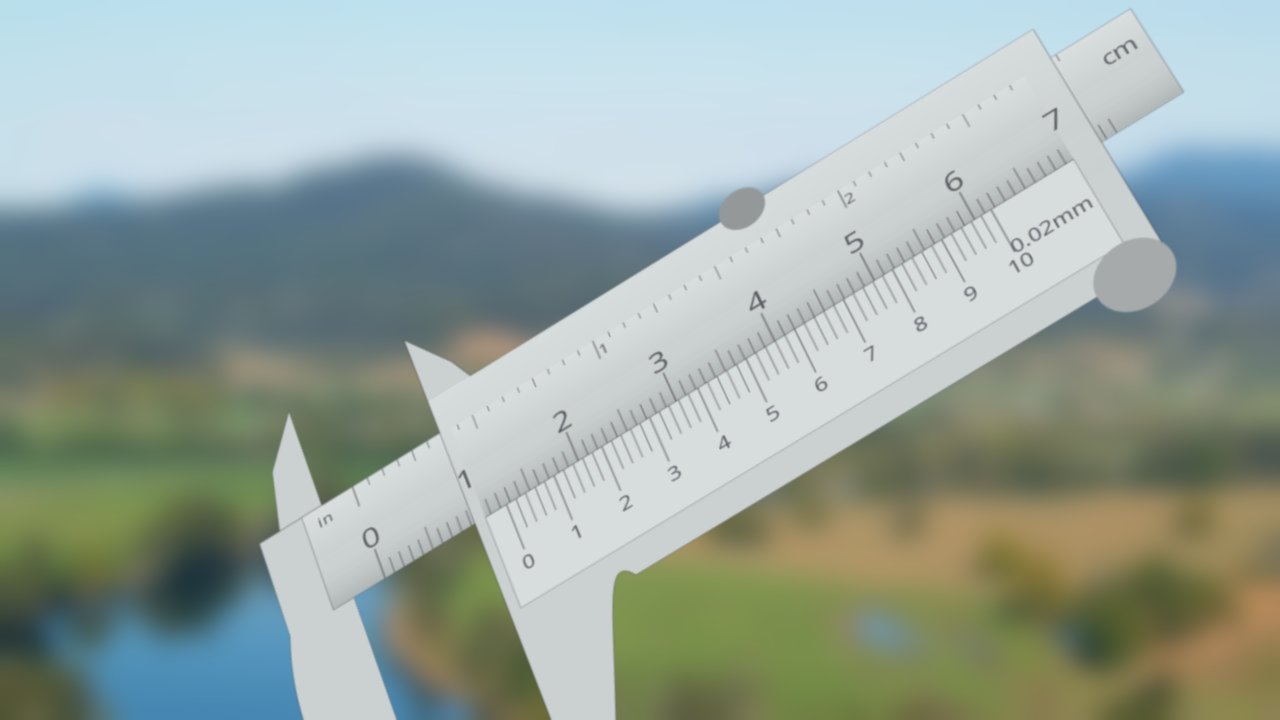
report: 12.6 (mm)
